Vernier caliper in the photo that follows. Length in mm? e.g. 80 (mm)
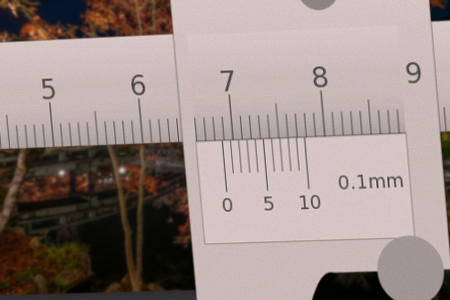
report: 68.8 (mm)
